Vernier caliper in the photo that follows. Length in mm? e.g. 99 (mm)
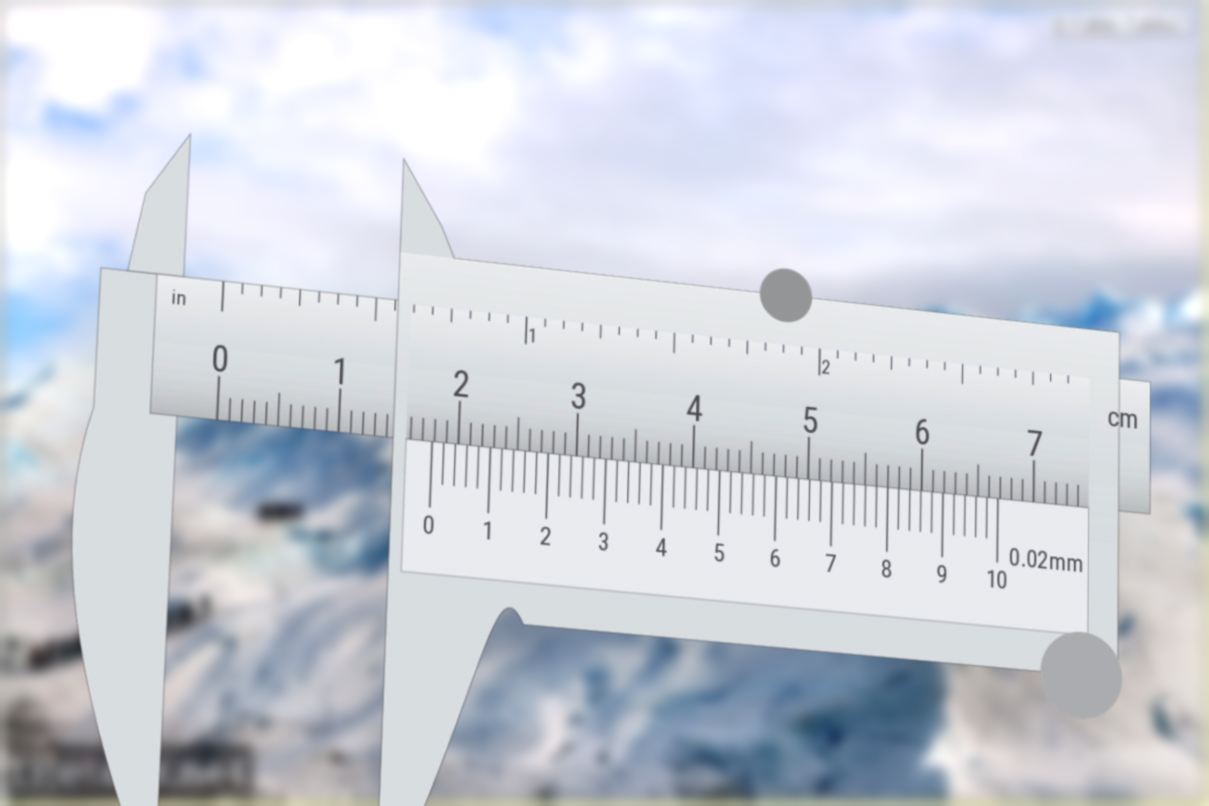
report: 17.8 (mm)
